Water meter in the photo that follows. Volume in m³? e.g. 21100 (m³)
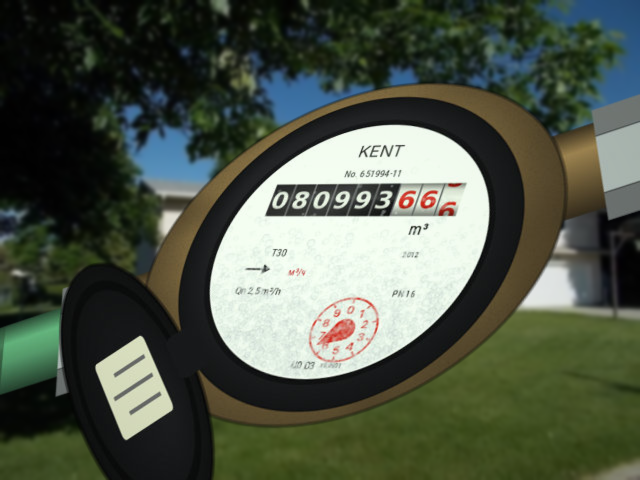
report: 80993.6656 (m³)
